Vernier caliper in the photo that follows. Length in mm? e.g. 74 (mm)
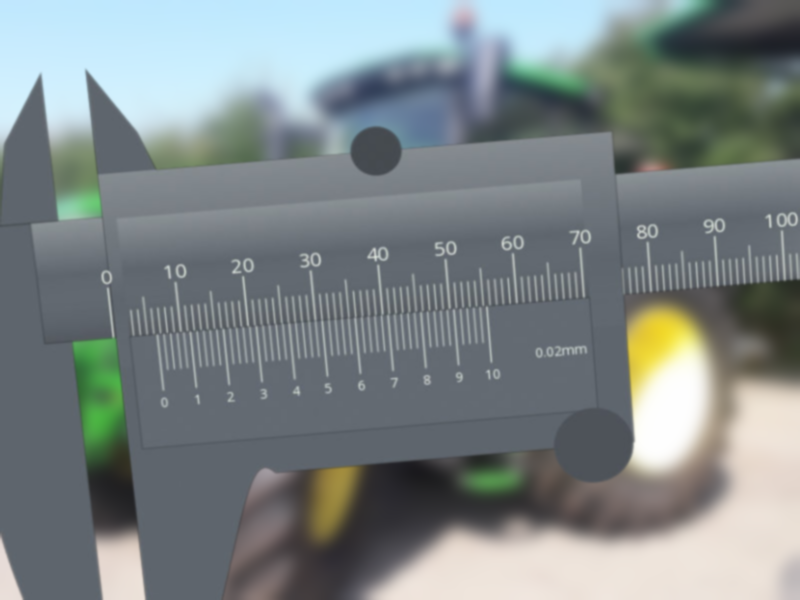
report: 6.5 (mm)
